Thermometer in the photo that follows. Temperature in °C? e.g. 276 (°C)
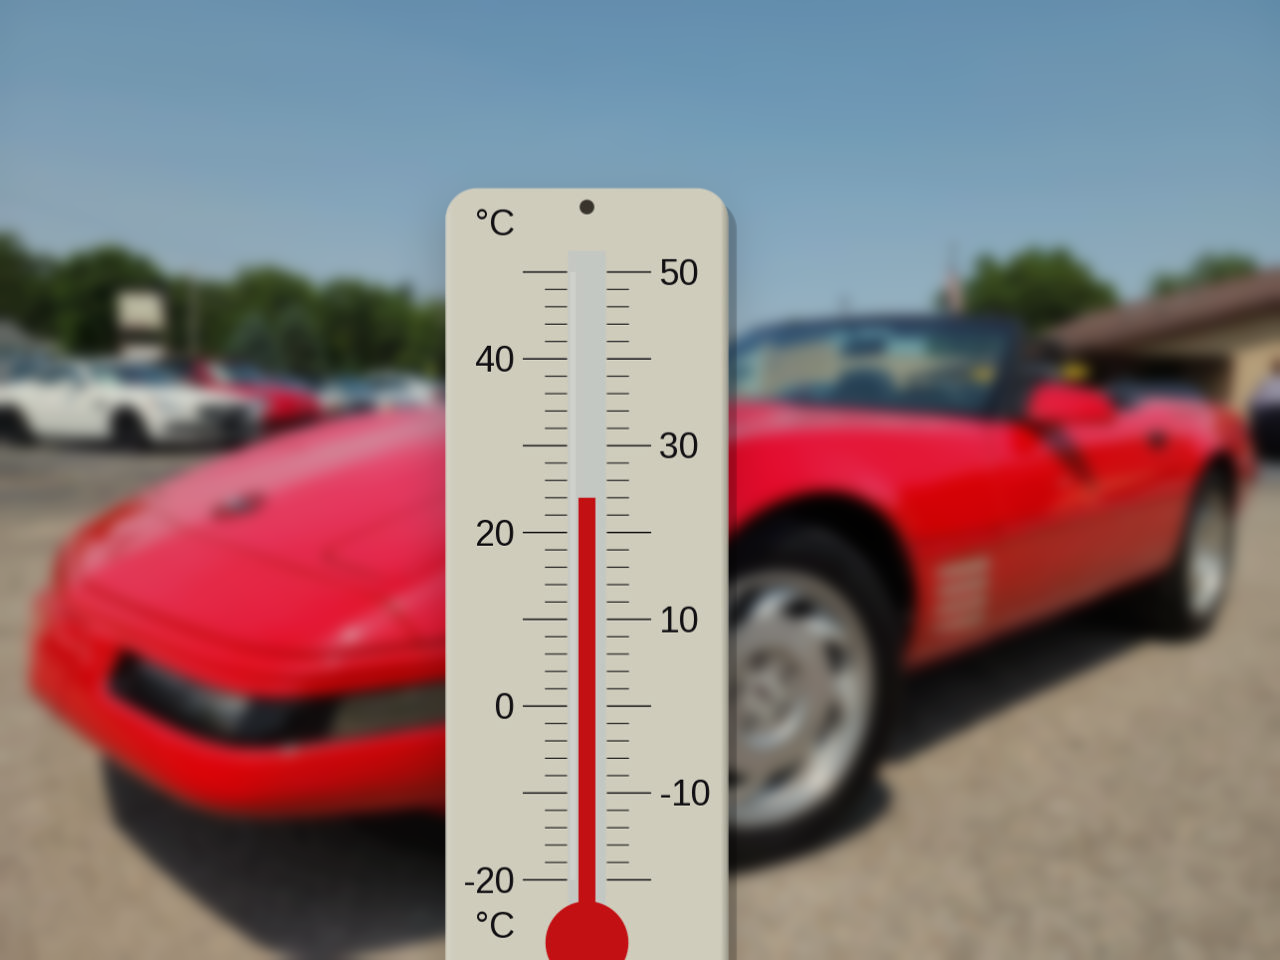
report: 24 (°C)
